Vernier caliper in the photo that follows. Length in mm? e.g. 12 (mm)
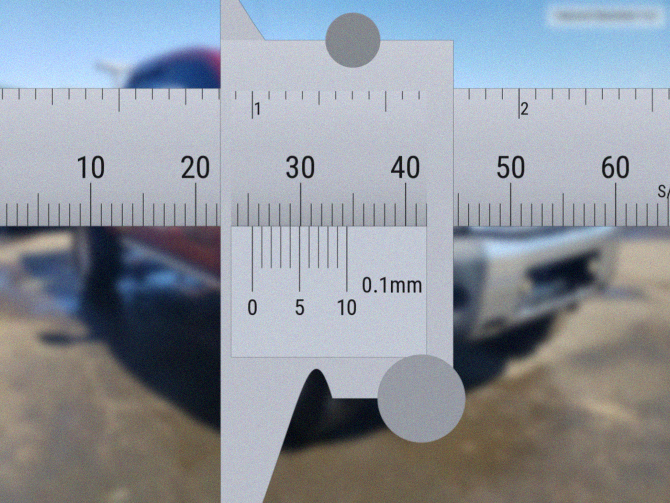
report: 25.4 (mm)
